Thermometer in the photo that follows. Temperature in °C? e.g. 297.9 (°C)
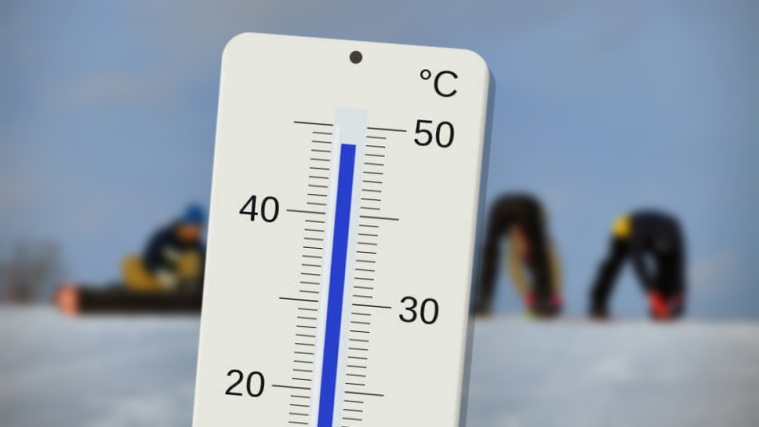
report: 48 (°C)
